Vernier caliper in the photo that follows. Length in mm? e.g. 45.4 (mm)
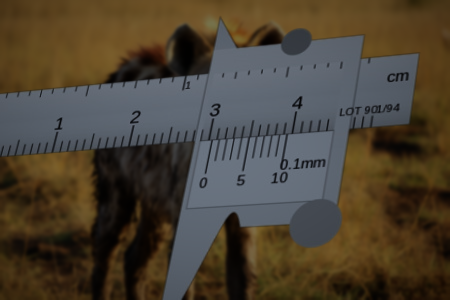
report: 30.4 (mm)
